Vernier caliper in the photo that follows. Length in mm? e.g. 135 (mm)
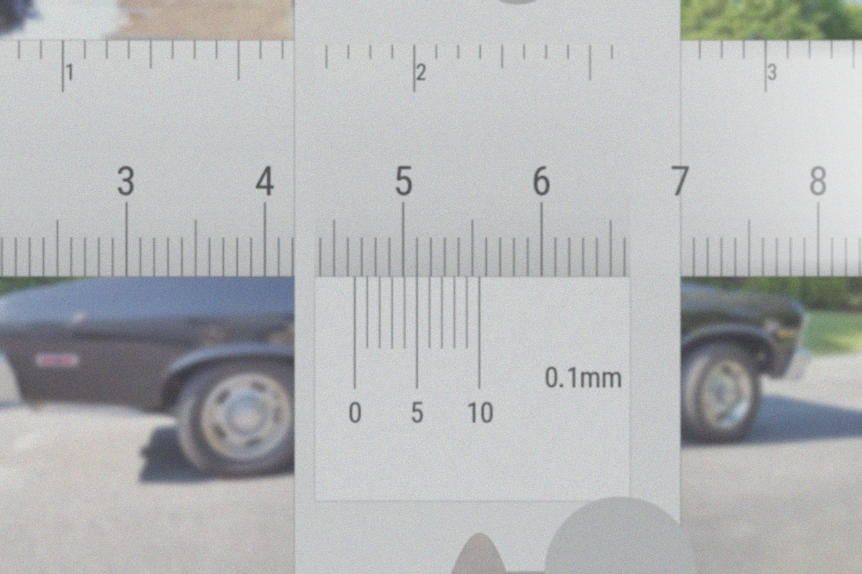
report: 46.5 (mm)
